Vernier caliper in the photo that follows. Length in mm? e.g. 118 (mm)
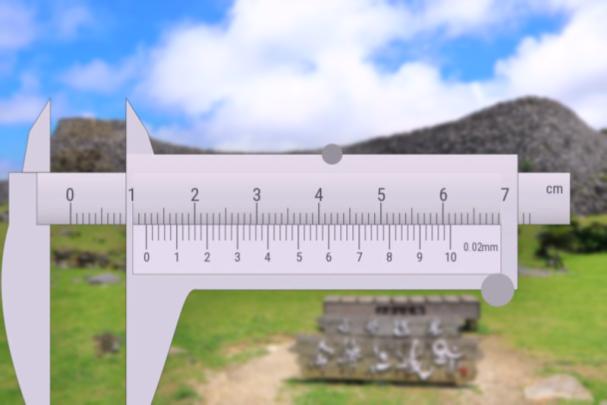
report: 12.2 (mm)
